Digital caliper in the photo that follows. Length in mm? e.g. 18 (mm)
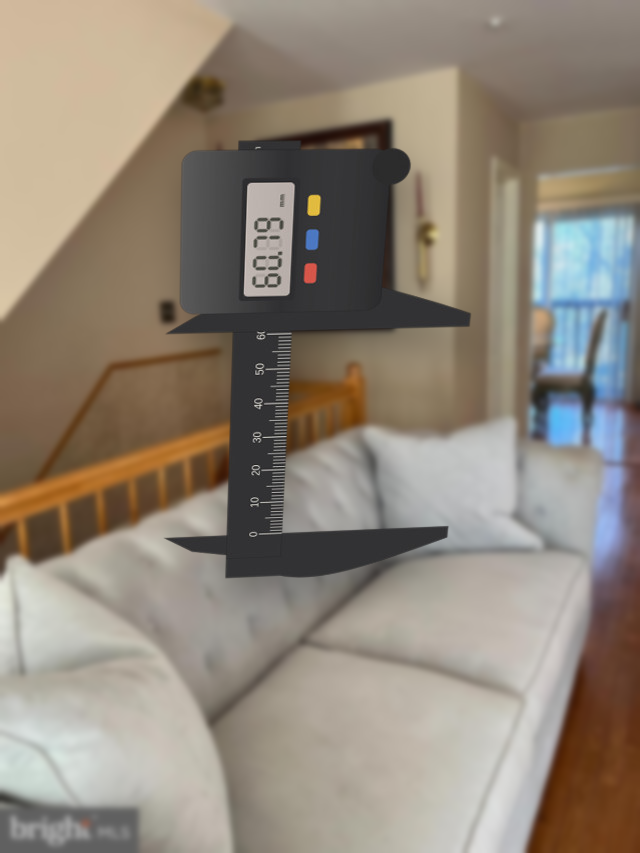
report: 60.79 (mm)
